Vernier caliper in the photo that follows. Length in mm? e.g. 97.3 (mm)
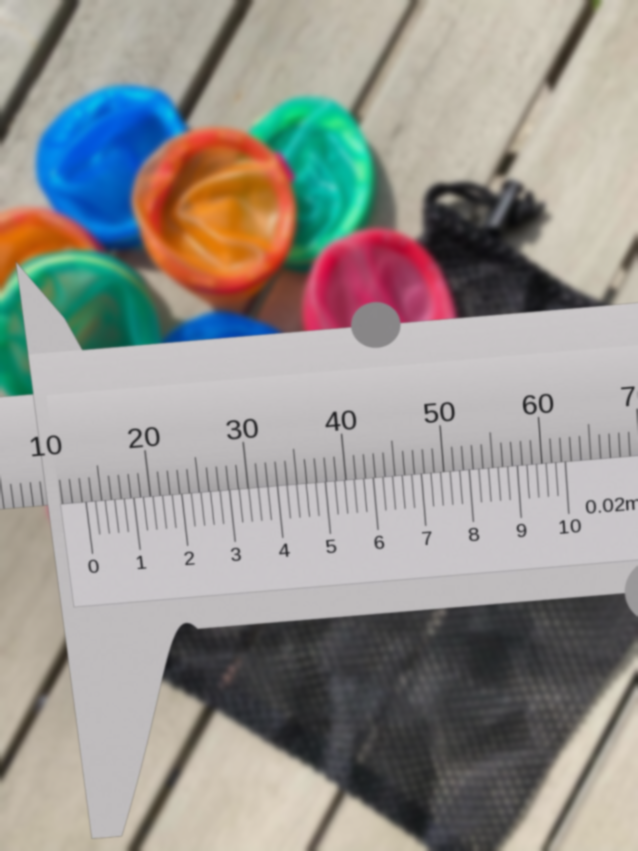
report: 13.4 (mm)
